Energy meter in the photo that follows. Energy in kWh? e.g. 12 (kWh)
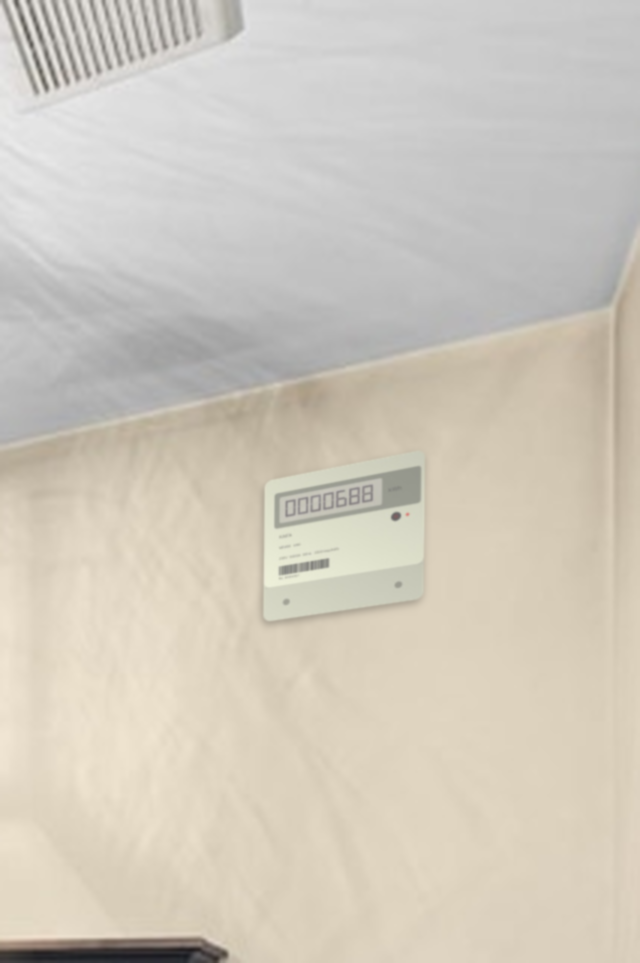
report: 688 (kWh)
